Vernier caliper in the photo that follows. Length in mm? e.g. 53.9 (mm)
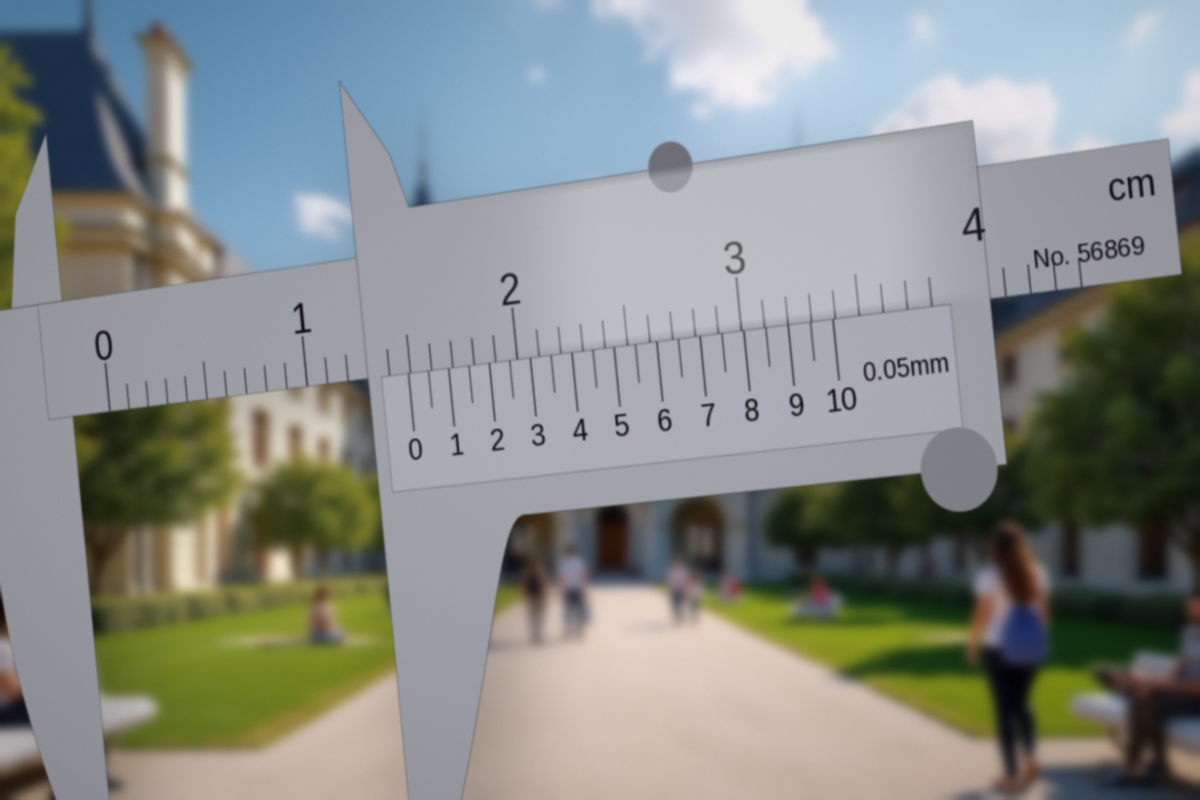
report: 14.9 (mm)
